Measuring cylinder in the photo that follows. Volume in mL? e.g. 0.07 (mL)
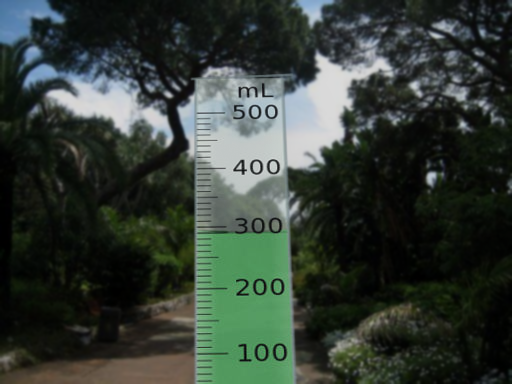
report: 290 (mL)
